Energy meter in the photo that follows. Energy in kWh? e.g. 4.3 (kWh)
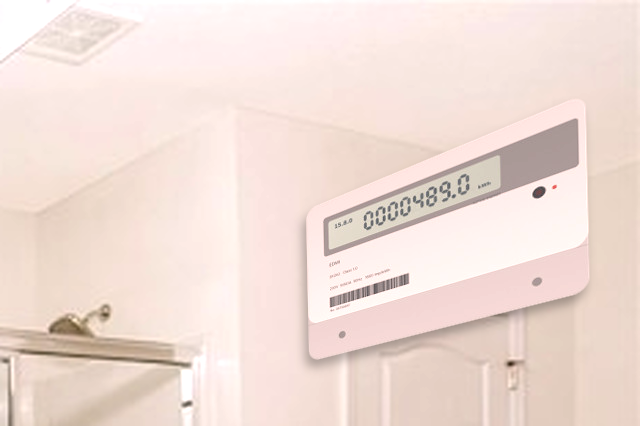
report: 489.0 (kWh)
